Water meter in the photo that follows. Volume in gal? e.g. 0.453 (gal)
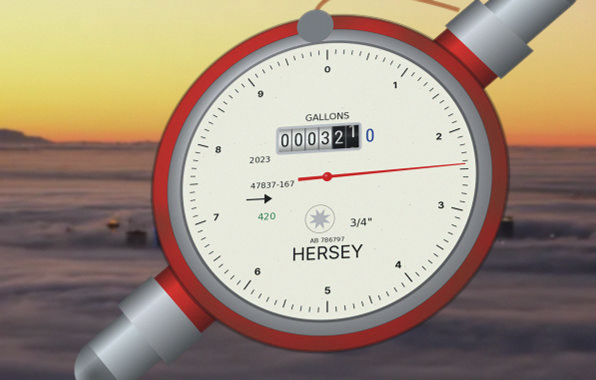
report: 3212.4 (gal)
